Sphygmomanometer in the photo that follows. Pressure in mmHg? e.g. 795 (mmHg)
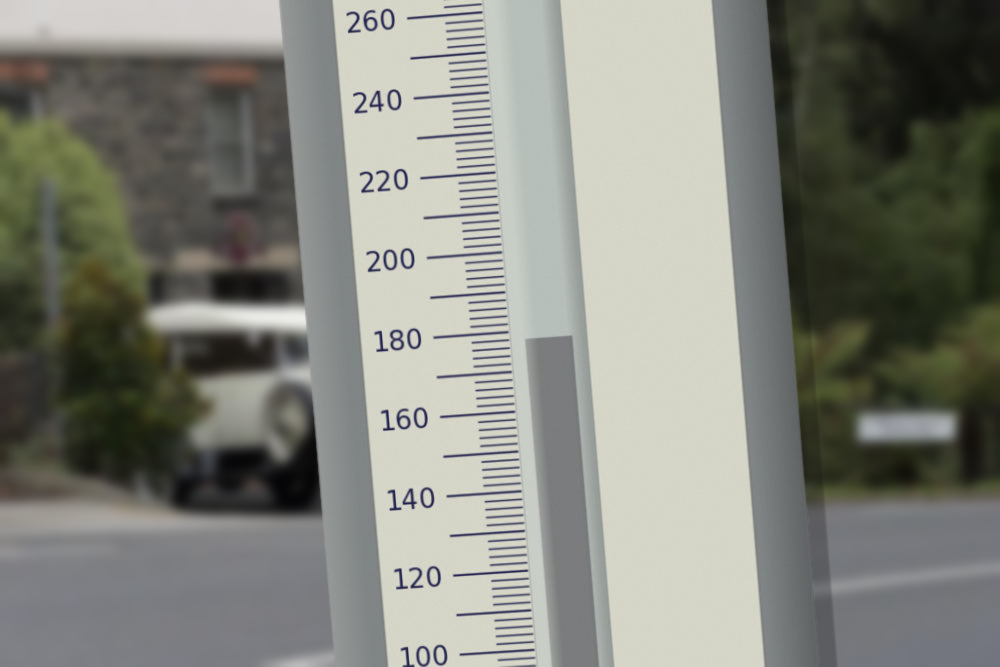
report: 178 (mmHg)
